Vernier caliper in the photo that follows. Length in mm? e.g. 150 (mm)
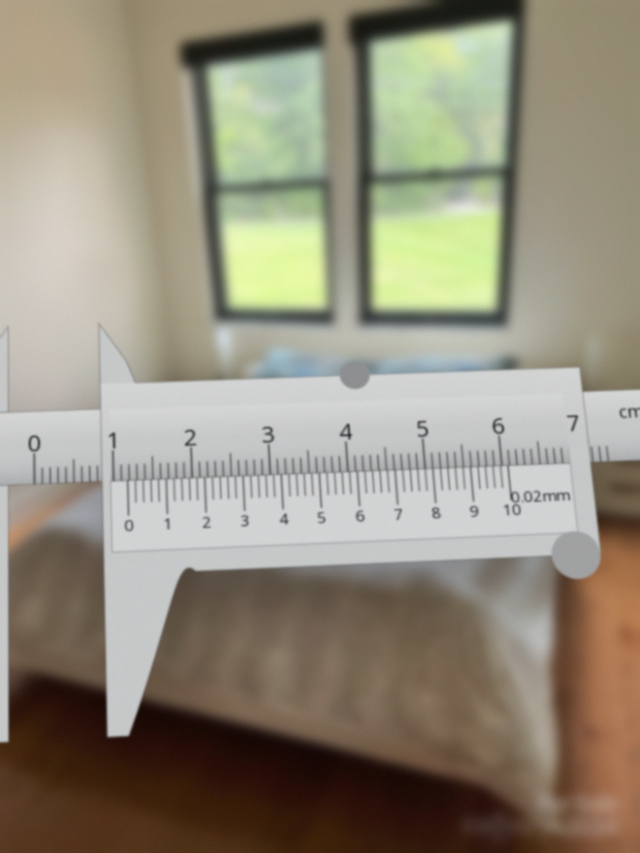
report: 11.8 (mm)
